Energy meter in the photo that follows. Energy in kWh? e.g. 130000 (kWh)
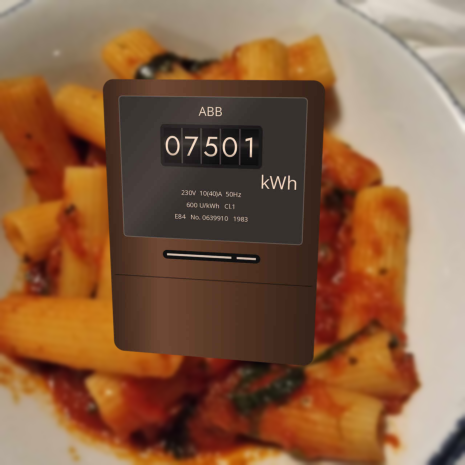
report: 7501 (kWh)
